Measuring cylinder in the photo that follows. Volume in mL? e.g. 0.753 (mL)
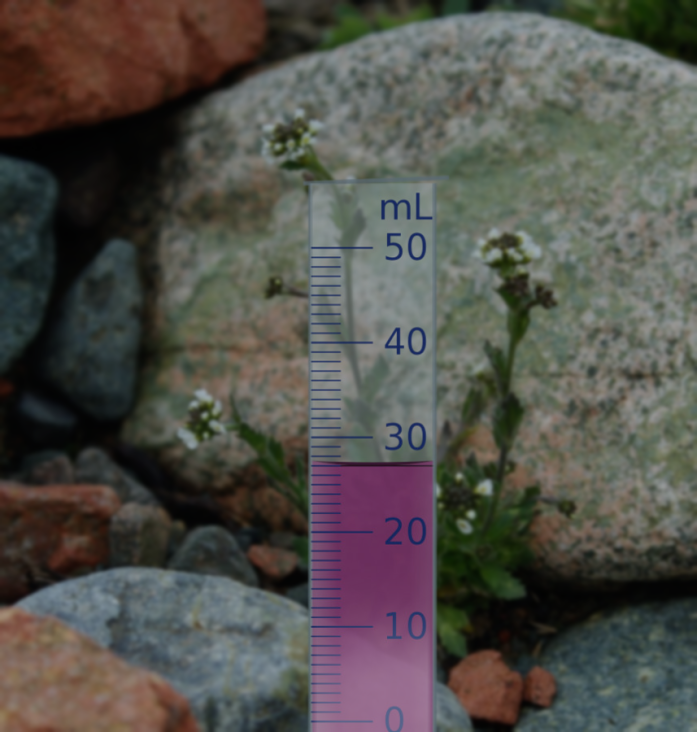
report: 27 (mL)
